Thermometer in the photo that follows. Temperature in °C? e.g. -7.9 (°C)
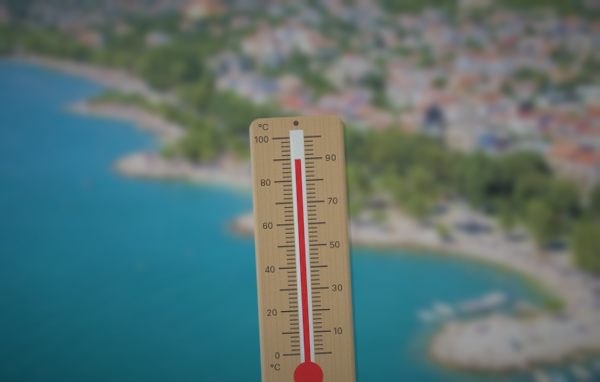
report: 90 (°C)
